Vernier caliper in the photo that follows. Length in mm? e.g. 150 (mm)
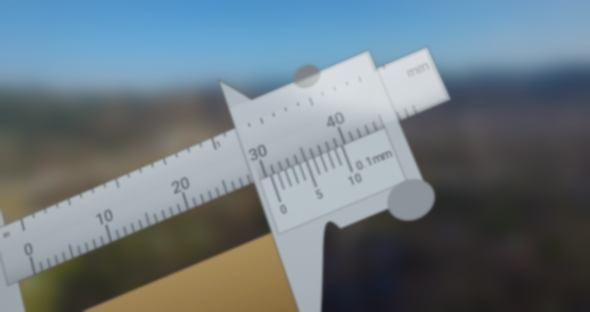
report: 30.6 (mm)
